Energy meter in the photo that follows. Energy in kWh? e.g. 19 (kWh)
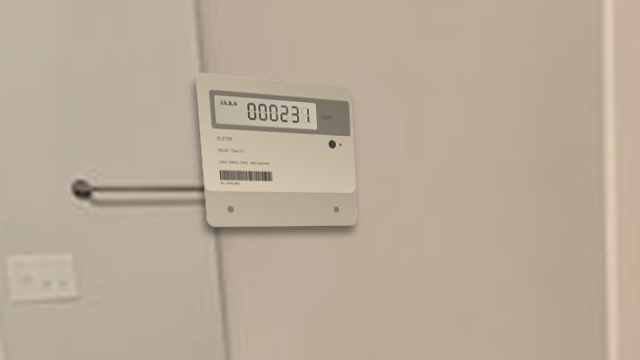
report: 231 (kWh)
